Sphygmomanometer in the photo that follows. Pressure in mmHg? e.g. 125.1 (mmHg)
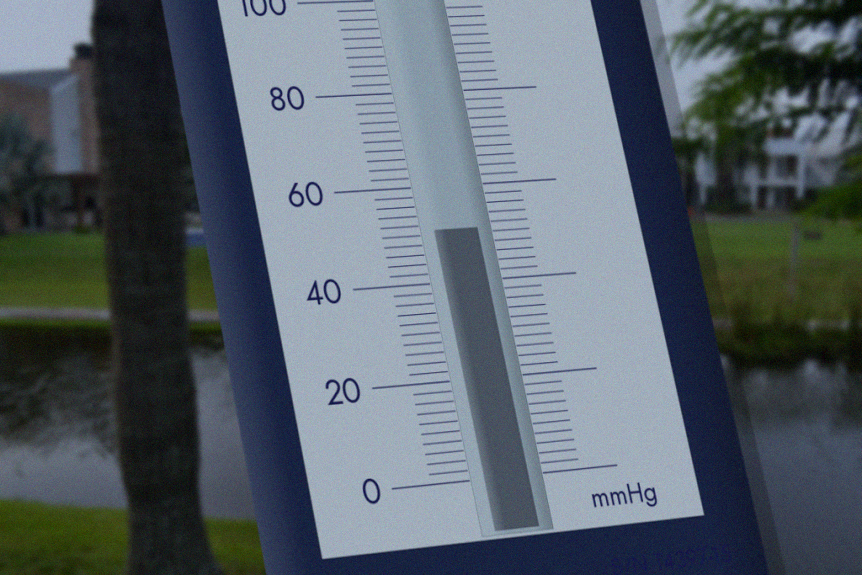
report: 51 (mmHg)
